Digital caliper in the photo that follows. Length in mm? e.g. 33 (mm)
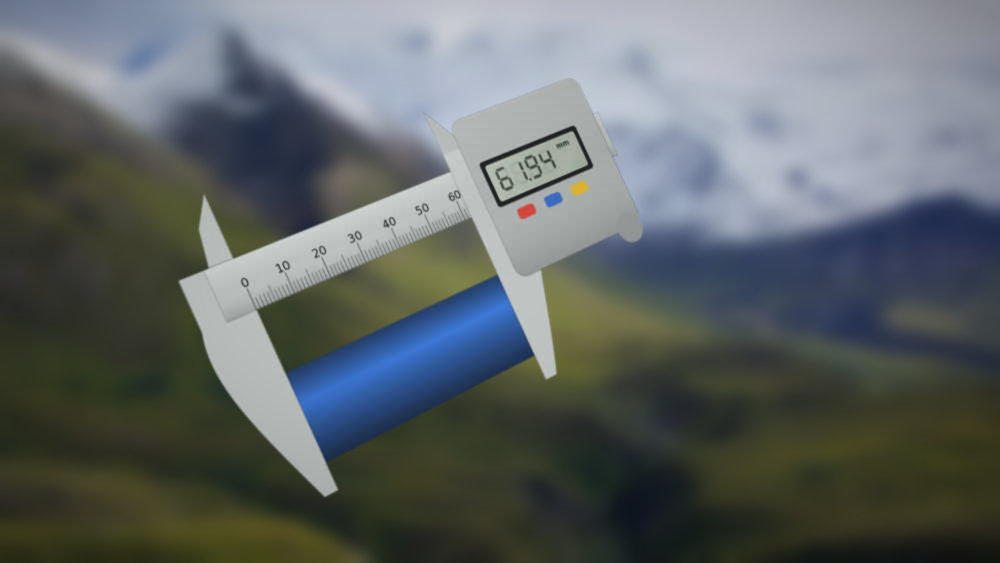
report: 61.94 (mm)
